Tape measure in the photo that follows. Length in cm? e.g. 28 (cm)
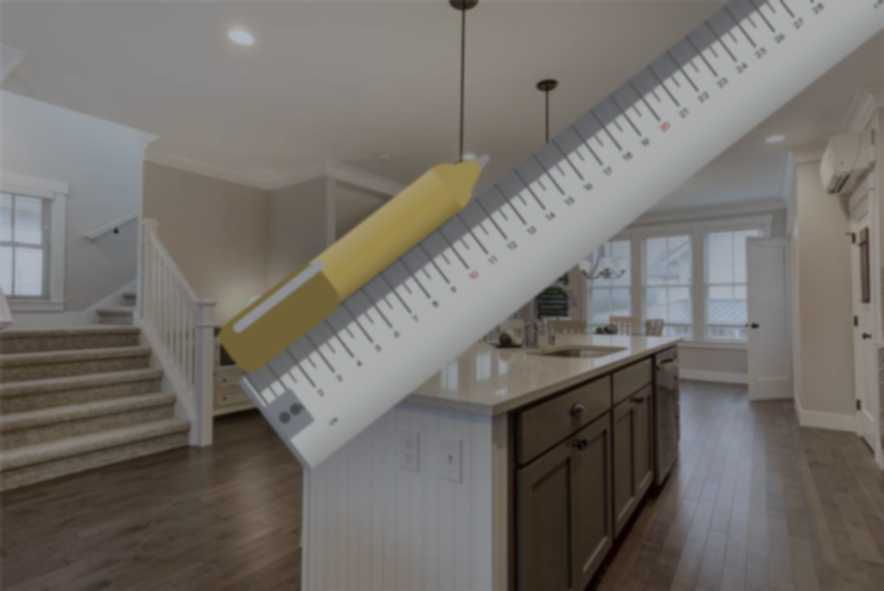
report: 13.5 (cm)
